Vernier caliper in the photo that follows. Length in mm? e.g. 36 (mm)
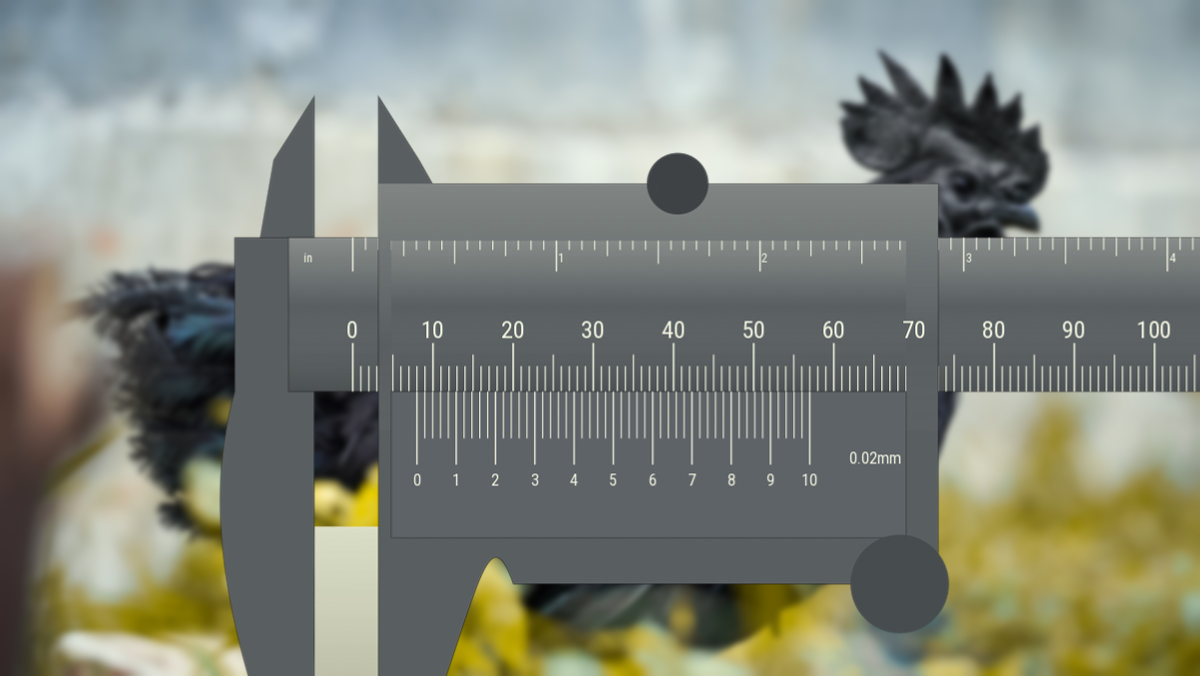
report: 8.0 (mm)
